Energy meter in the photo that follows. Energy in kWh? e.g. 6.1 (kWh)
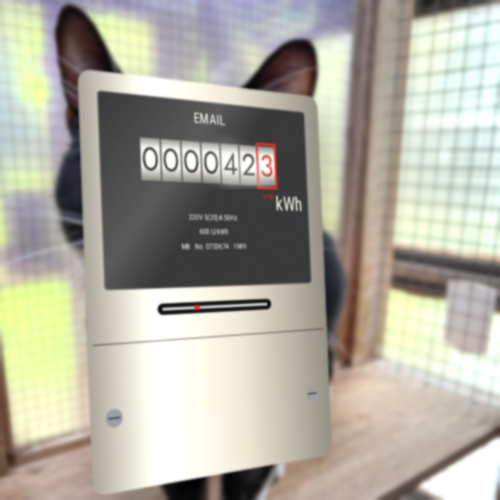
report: 42.3 (kWh)
